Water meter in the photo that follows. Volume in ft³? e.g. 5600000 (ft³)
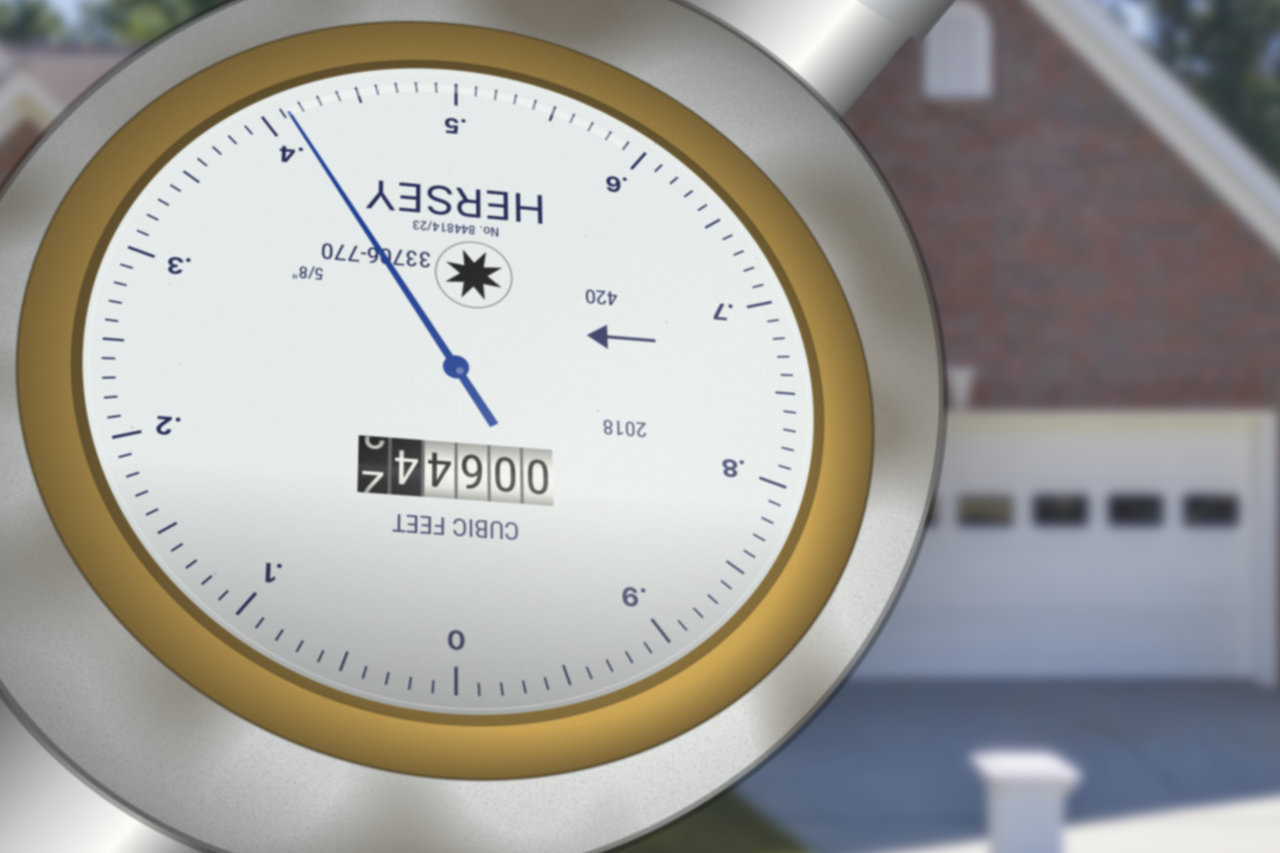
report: 6442.41 (ft³)
